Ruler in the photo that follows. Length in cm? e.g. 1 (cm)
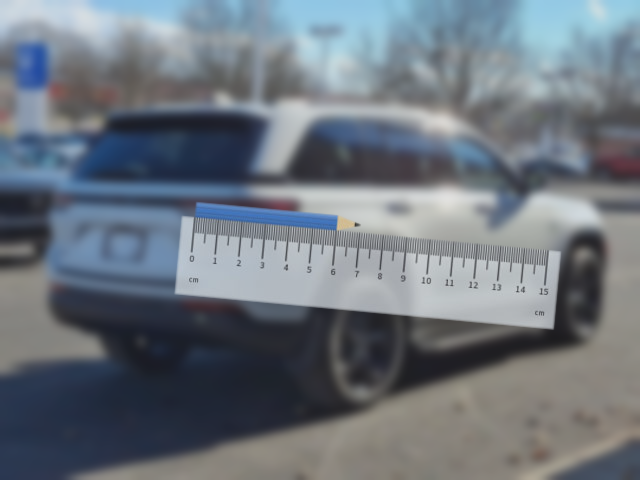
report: 7 (cm)
